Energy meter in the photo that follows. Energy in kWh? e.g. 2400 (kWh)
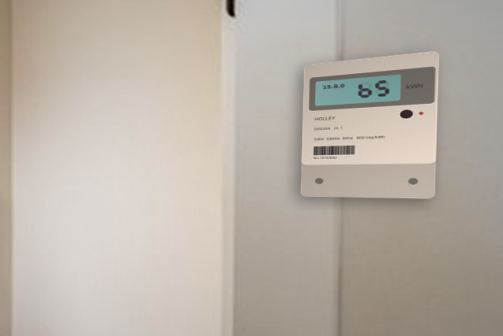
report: 65 (kWh)
